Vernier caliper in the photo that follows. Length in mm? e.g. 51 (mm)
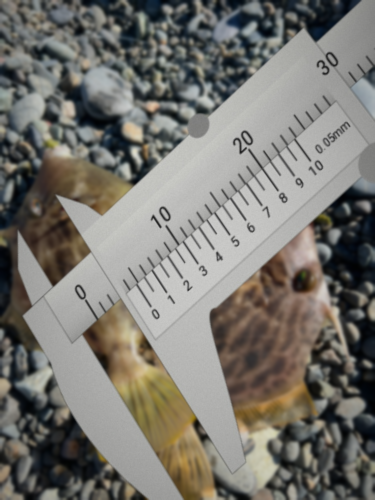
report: 4.8 (mm)
